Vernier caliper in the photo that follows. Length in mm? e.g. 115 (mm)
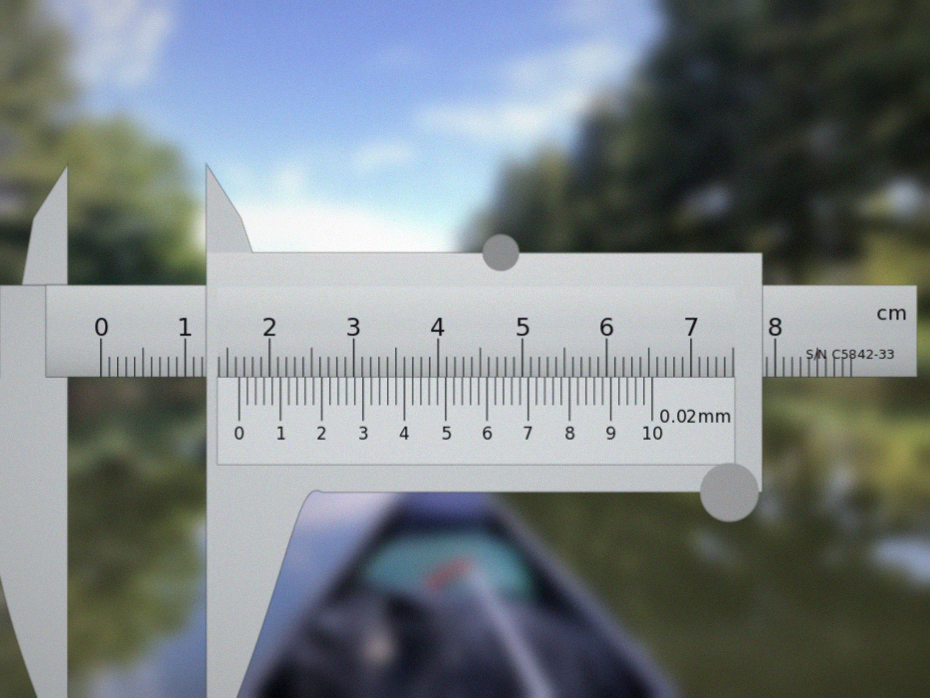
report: 16.4 (mm)
